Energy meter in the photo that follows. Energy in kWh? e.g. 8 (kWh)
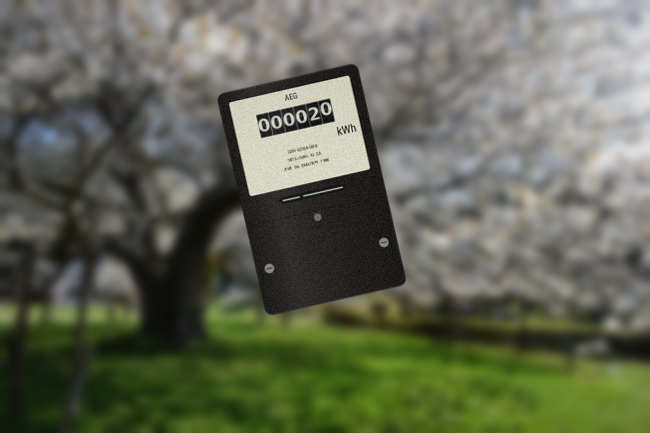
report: 20 (kWh)
